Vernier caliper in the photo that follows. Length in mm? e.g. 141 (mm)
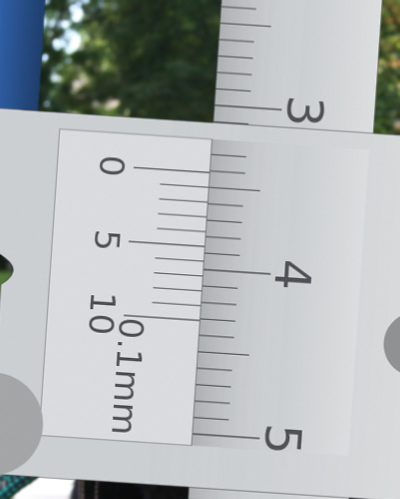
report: 34.1 (mm)
